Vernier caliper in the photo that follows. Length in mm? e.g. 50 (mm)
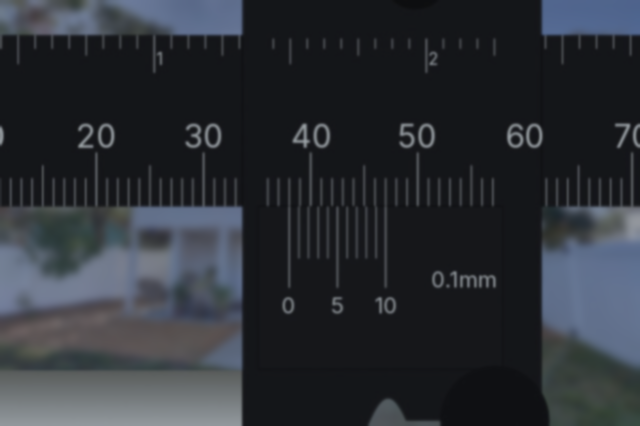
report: 38.0 (mm)
